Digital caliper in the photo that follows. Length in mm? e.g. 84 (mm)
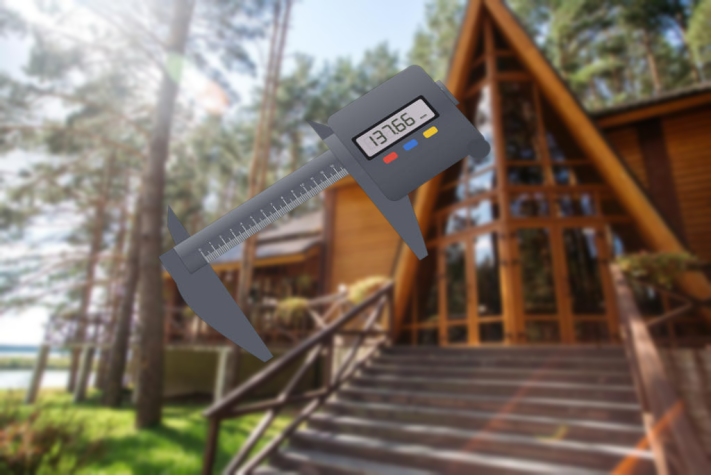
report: 137.66 (mm)
